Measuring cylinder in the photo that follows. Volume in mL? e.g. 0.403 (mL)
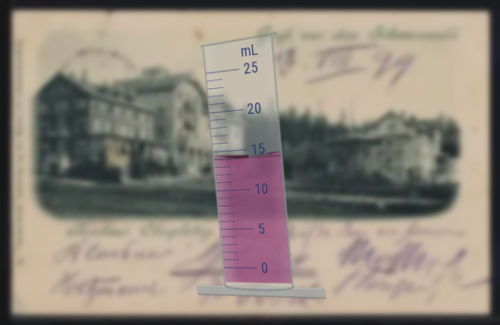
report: 14 (mL)
